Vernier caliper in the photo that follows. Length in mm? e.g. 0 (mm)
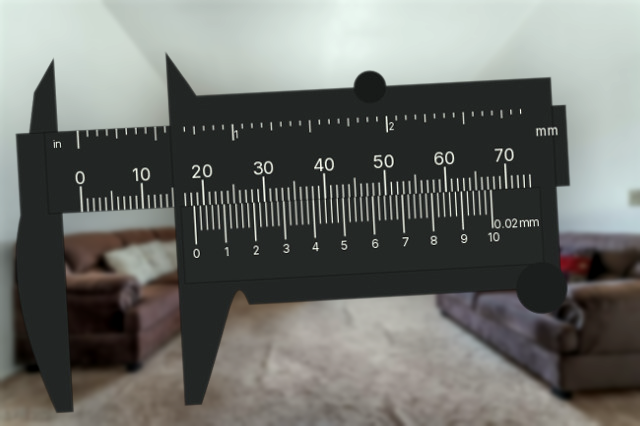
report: 18.4 (mm)
